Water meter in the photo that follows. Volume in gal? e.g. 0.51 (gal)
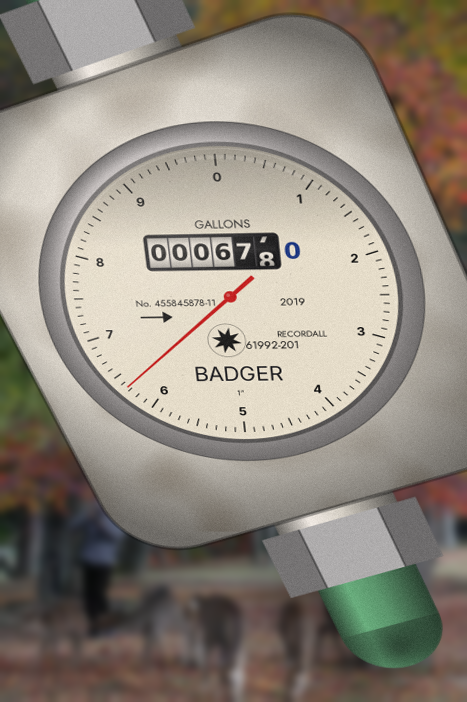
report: 6776.3 (gal)
